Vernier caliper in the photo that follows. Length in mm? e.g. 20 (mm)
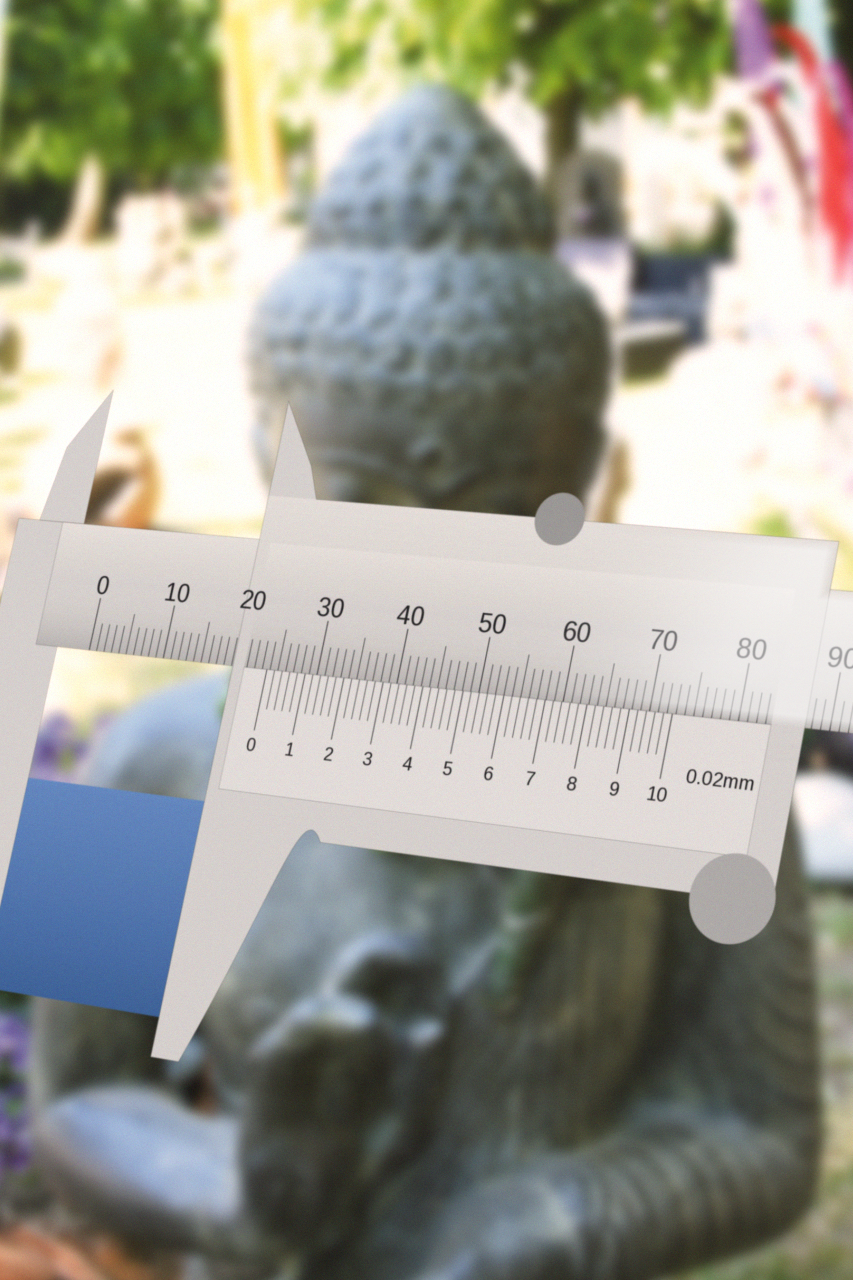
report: 23.6 (mm)
